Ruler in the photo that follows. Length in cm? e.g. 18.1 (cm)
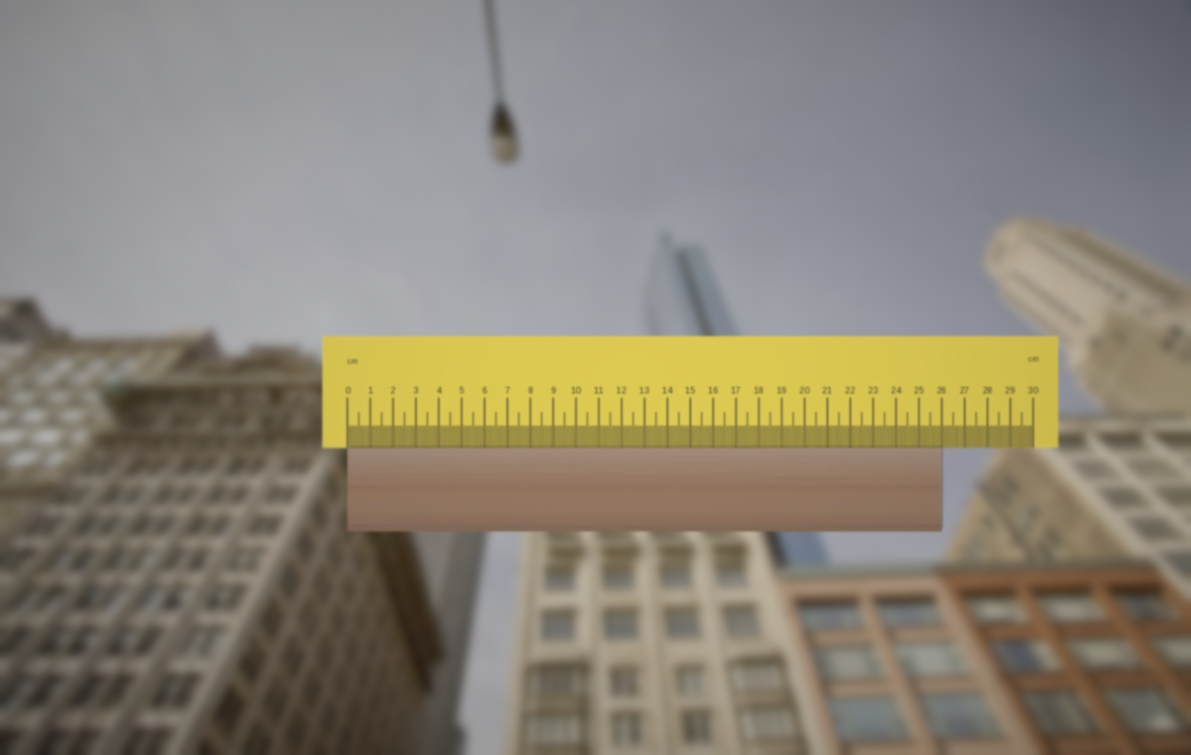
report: 26 (cm)
